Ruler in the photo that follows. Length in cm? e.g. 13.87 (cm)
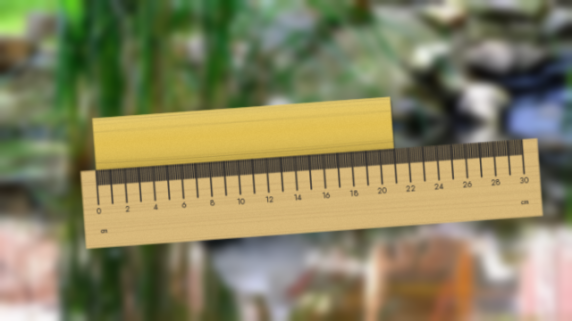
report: 21 (cm)
